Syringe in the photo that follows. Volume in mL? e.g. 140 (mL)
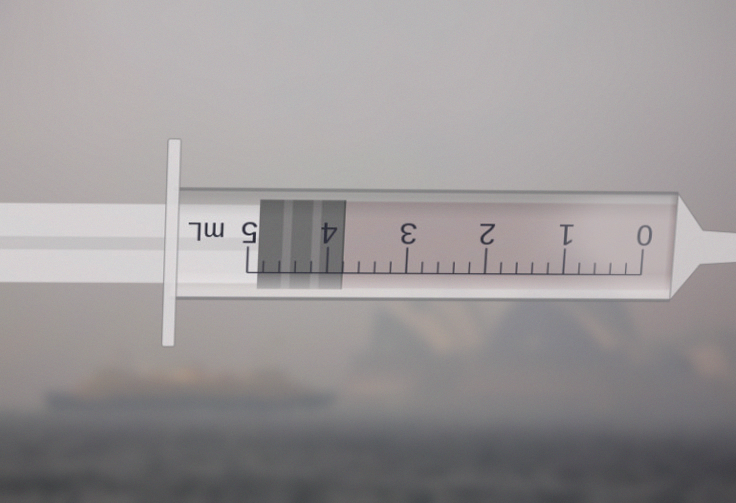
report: 3.8 (mL)
